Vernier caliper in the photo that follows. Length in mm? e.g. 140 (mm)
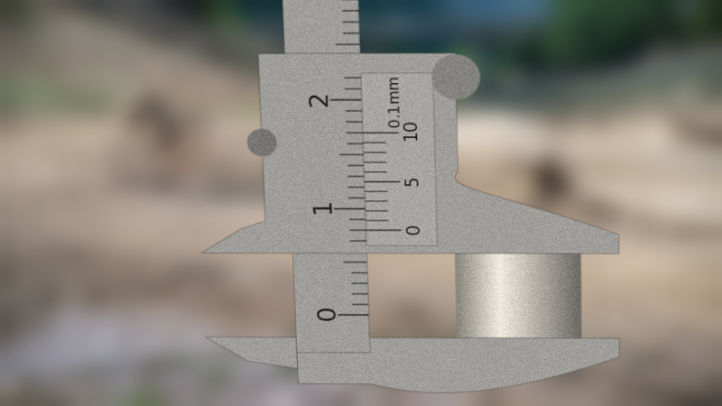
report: 8.0 (mm)
